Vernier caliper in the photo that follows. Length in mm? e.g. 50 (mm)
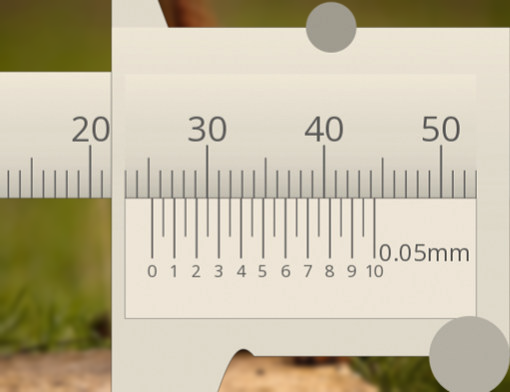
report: 25.3 (mm)
